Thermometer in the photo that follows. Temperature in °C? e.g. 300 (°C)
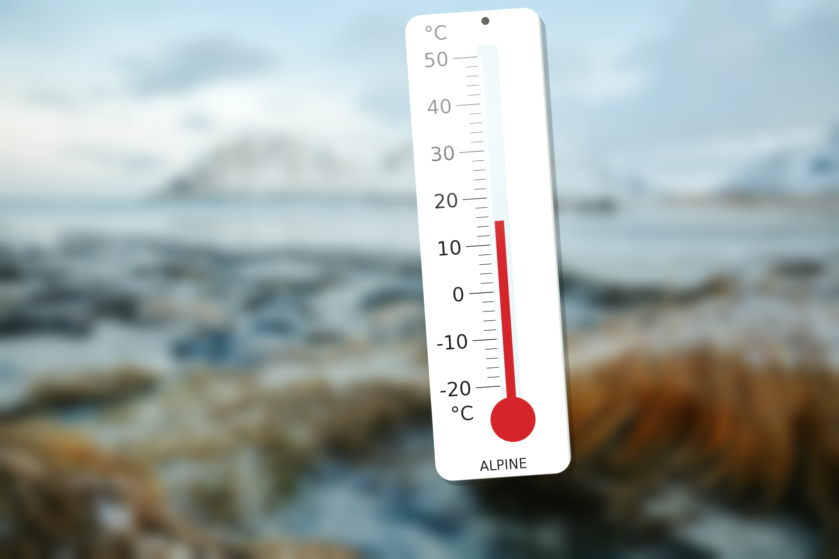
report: 15 (°C)
